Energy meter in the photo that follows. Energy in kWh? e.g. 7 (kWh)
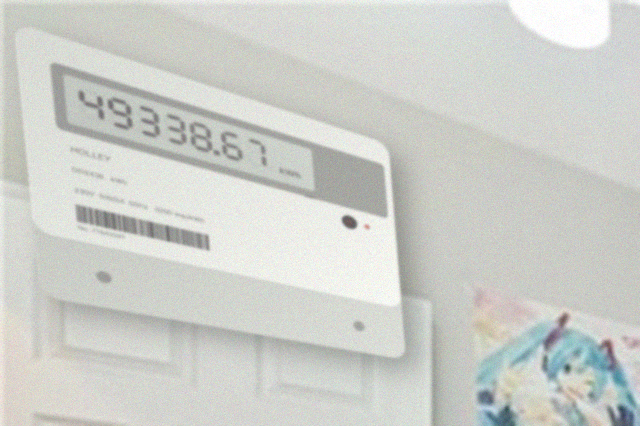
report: 49338.67 (kWh)
